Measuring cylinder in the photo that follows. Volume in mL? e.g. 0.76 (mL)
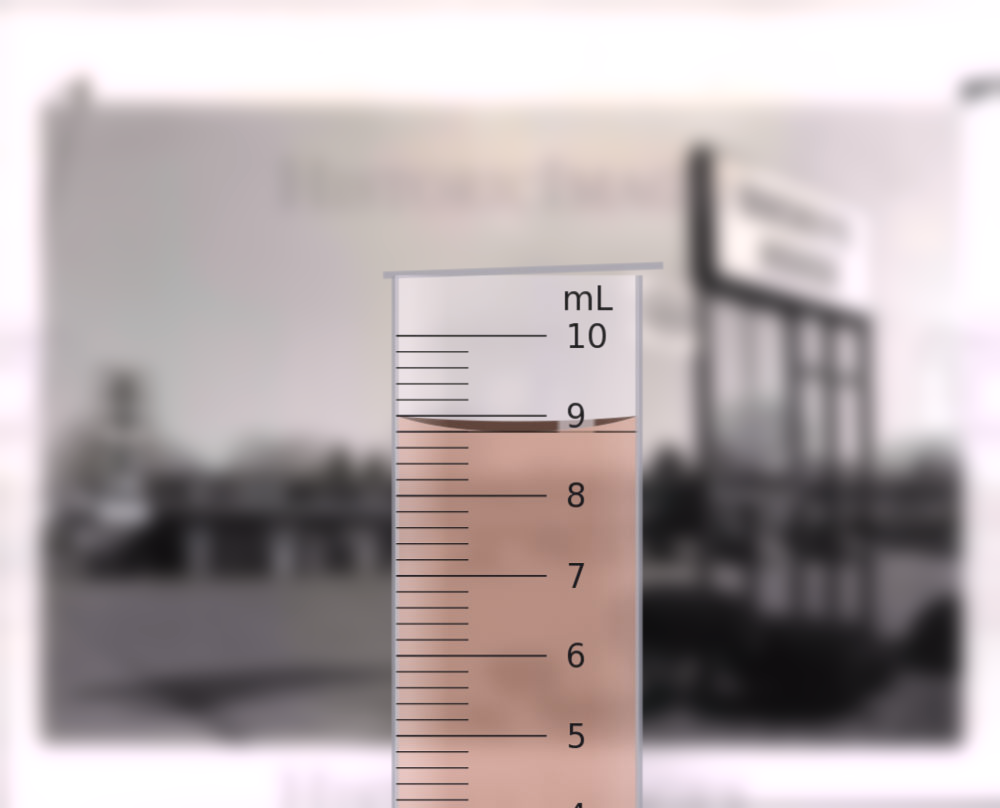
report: 8.8 (mL)
